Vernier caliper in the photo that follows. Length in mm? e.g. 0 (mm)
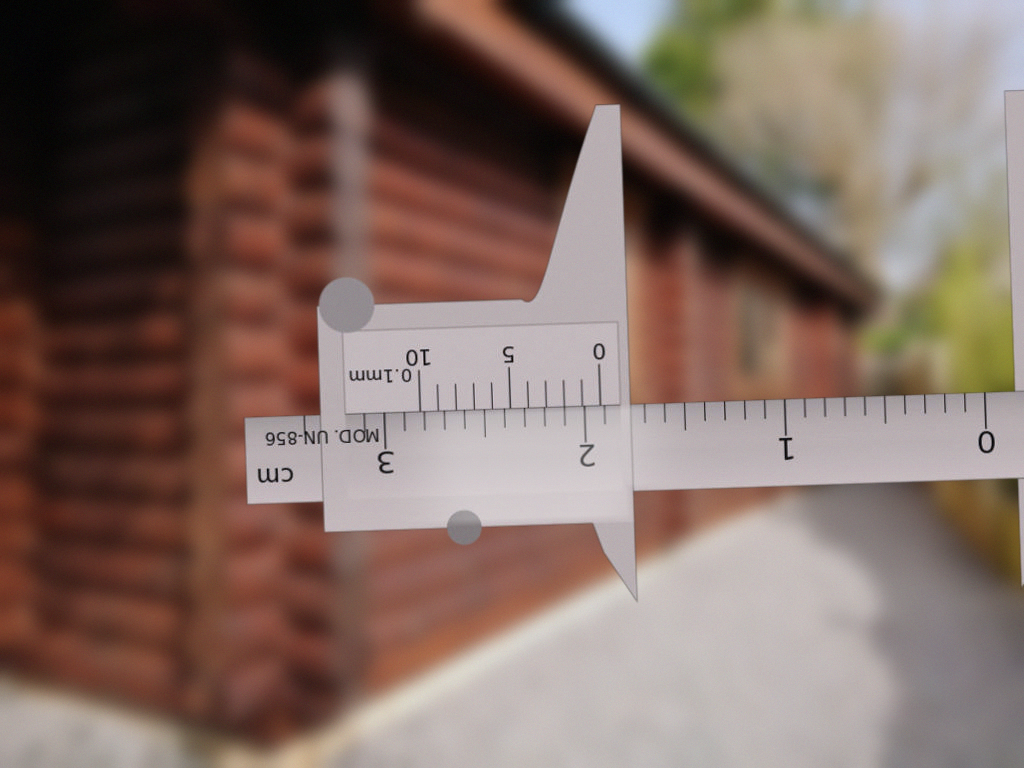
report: 19.2 (mm)
